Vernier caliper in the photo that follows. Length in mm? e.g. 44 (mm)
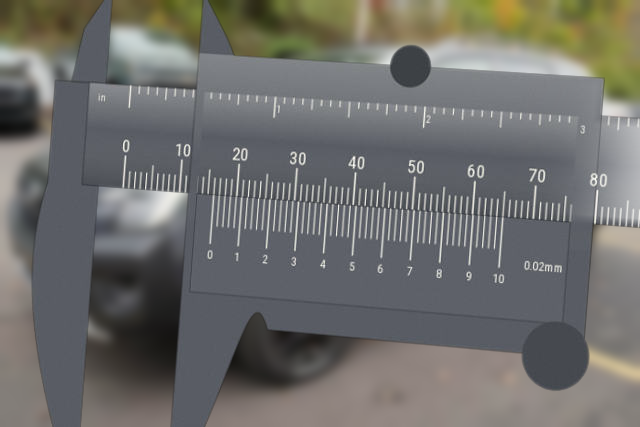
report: 16.0 (mm)
